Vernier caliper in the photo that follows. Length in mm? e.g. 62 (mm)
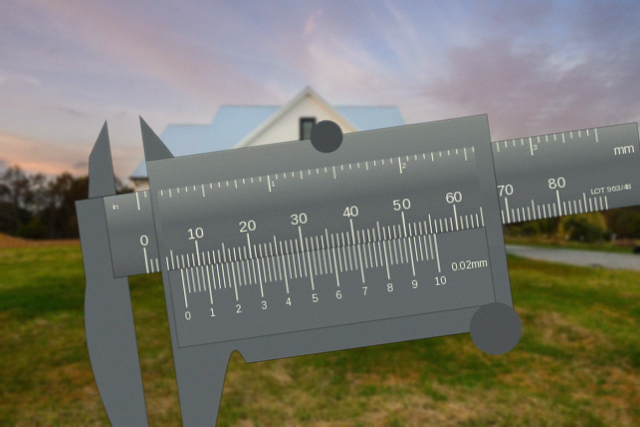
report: 6.5 (mm)
